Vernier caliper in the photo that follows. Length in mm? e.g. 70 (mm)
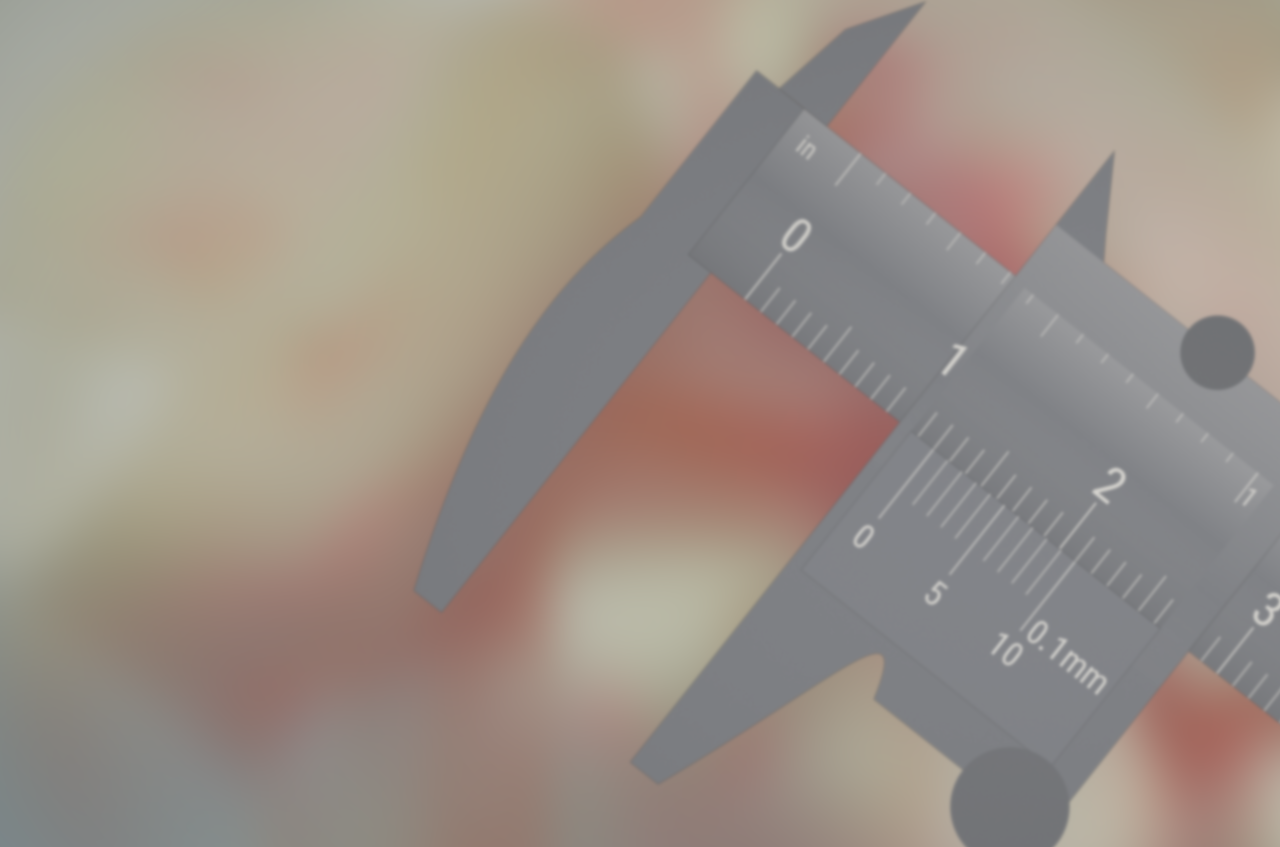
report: 12.0 (mm)
